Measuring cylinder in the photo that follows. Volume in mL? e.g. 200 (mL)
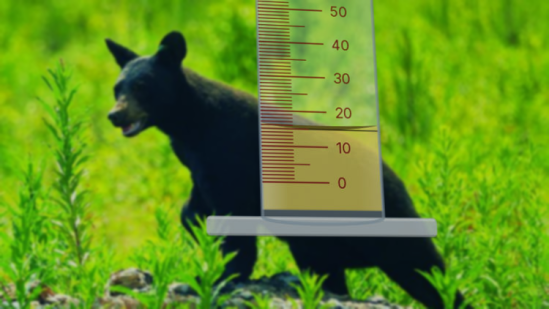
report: 15 (mL)
